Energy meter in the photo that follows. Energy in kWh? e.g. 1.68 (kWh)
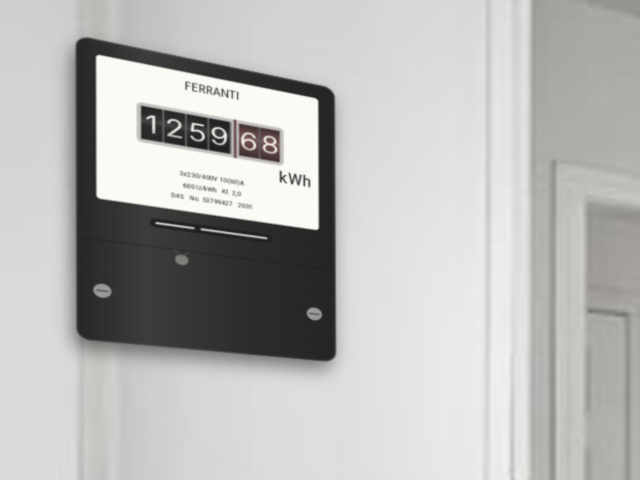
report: 1259.68 (kWh)
